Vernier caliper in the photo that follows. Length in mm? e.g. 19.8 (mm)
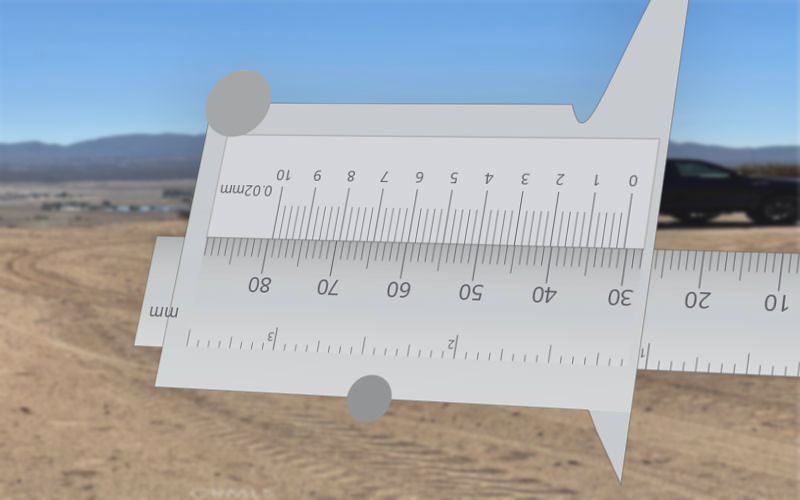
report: 30.4 (mm)
